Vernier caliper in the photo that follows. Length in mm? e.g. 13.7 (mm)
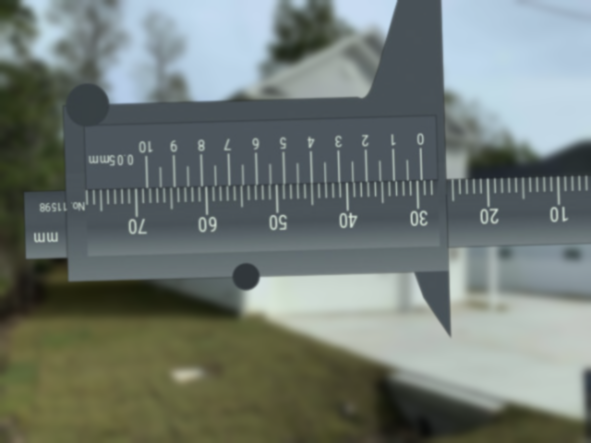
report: 29.4 (mm)
